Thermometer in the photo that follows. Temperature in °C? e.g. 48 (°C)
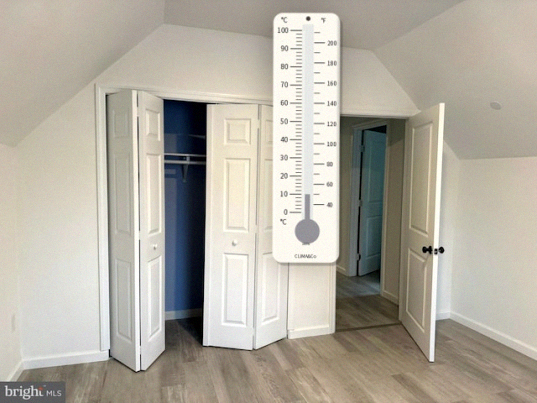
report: 10 (°C)
